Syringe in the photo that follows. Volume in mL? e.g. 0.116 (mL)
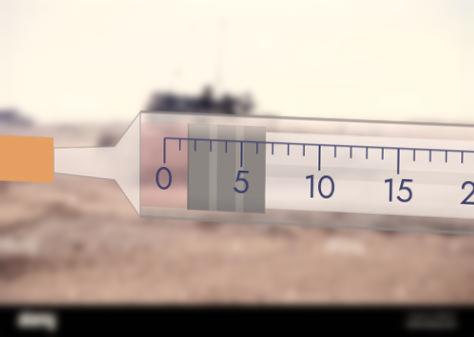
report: 1.5 (mL)
